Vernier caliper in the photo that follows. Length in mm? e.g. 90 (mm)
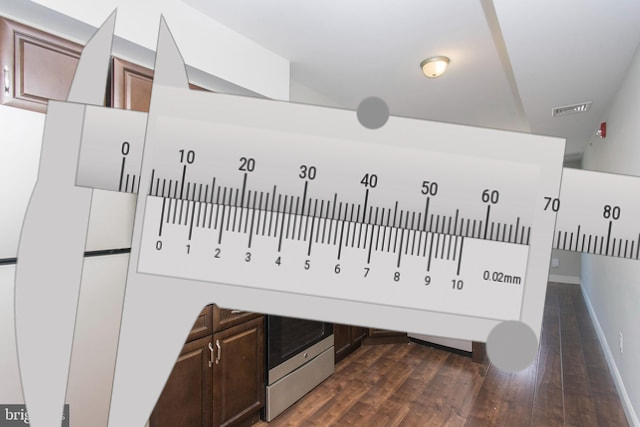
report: 7.4 (mm)
